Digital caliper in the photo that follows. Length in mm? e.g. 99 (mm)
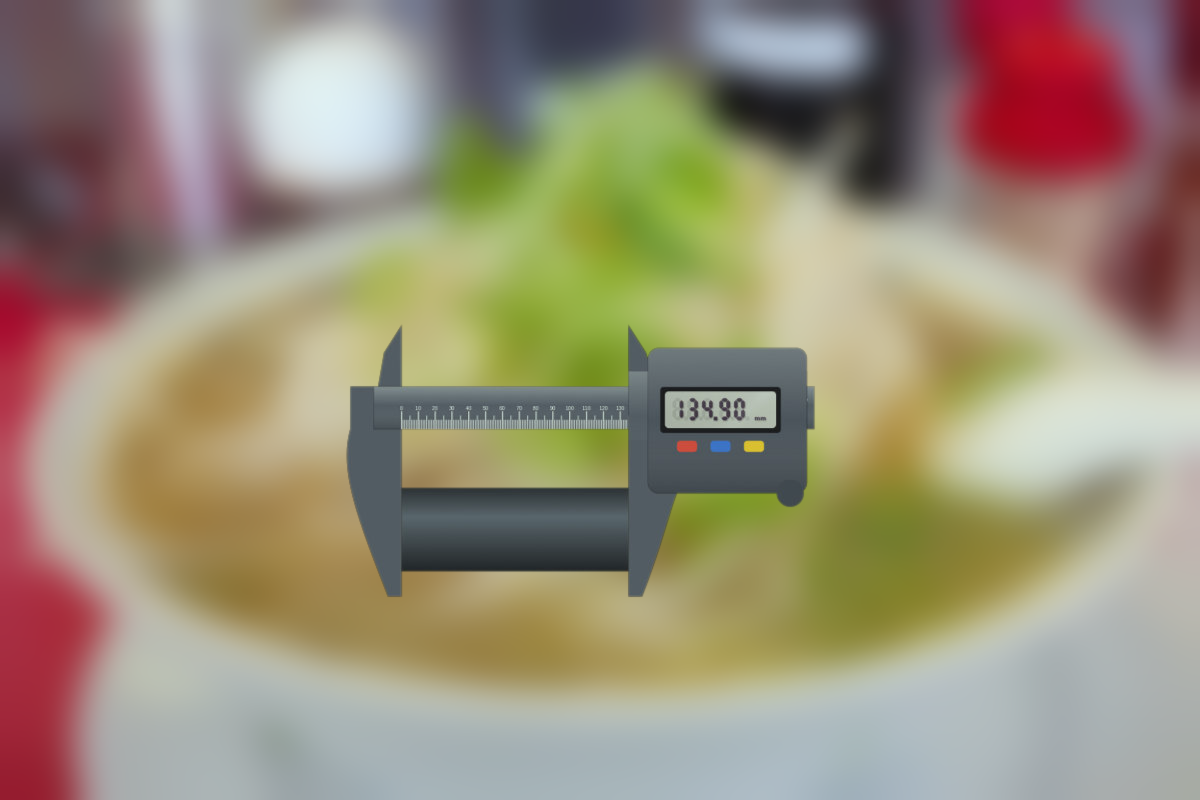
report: 134.90 (mm)
